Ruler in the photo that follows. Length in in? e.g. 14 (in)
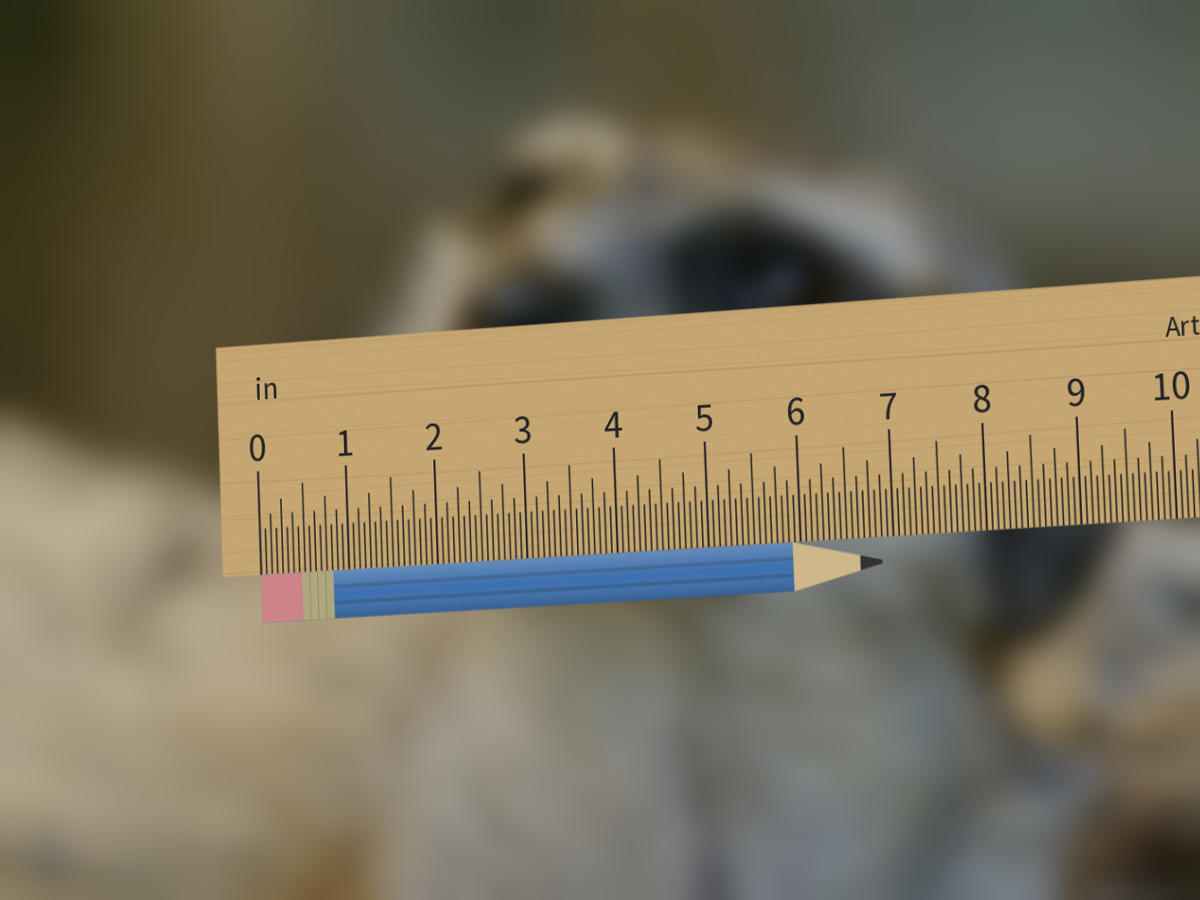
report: 6.875 (in)
